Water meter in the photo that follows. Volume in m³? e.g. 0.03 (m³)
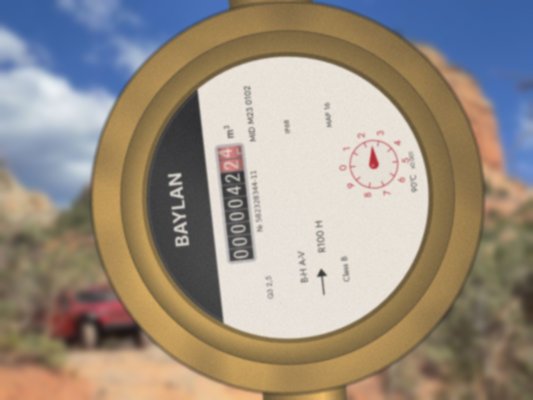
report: 42.242 (m³)
